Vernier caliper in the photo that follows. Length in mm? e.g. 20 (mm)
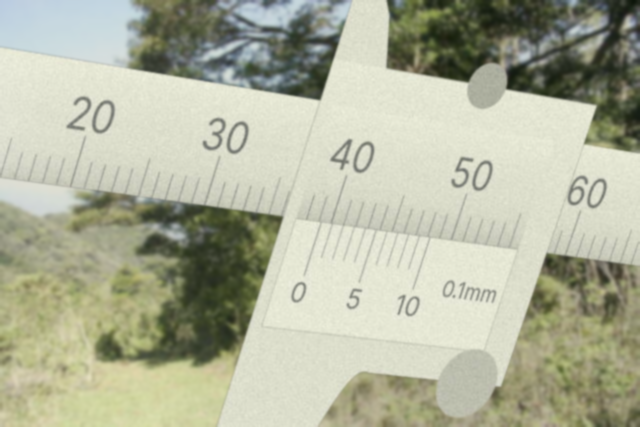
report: 39.2 (mm)
